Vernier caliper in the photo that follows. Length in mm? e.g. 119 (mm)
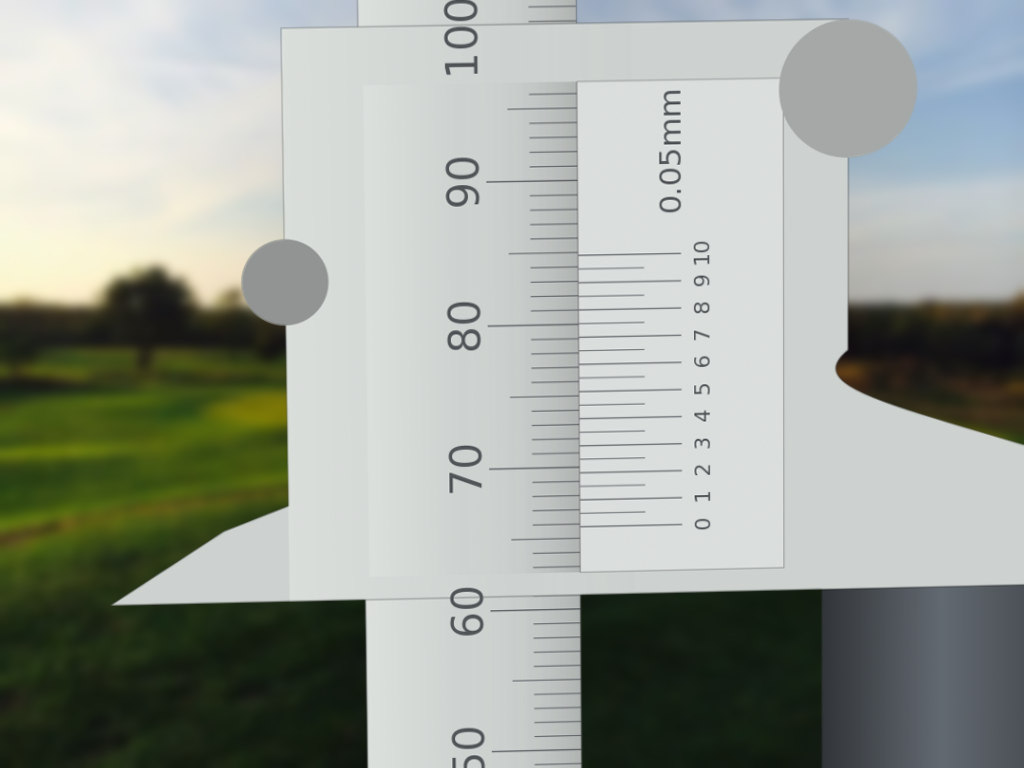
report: 65.8 (mm)
